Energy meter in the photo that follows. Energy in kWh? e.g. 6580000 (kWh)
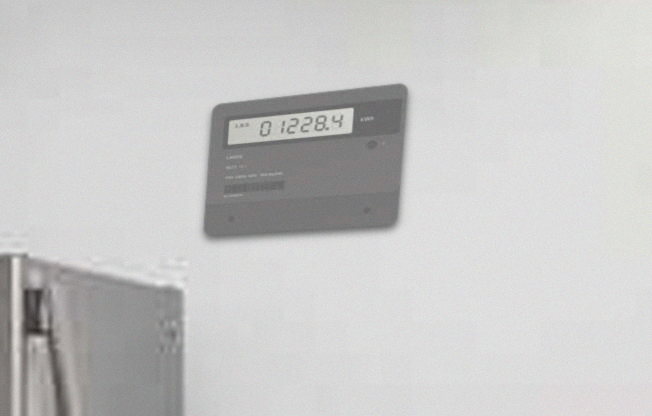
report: 1228.4 (kWh)
